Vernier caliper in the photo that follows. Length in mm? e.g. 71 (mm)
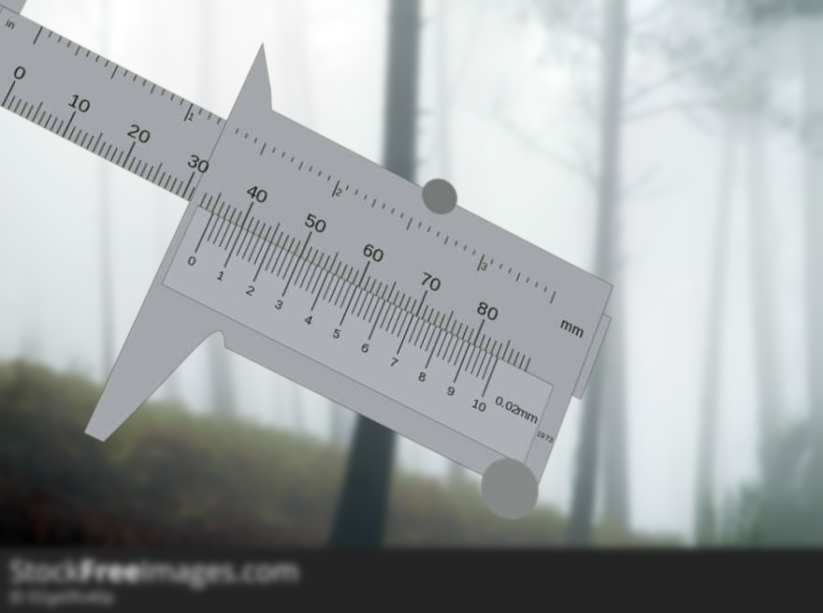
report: 35.2 (mm)
